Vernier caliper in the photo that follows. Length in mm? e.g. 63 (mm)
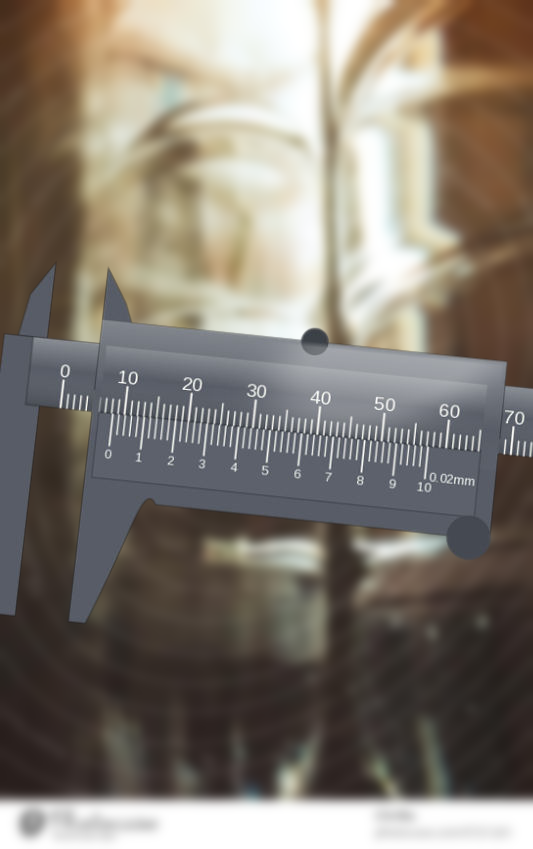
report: 8.2 (mm)
